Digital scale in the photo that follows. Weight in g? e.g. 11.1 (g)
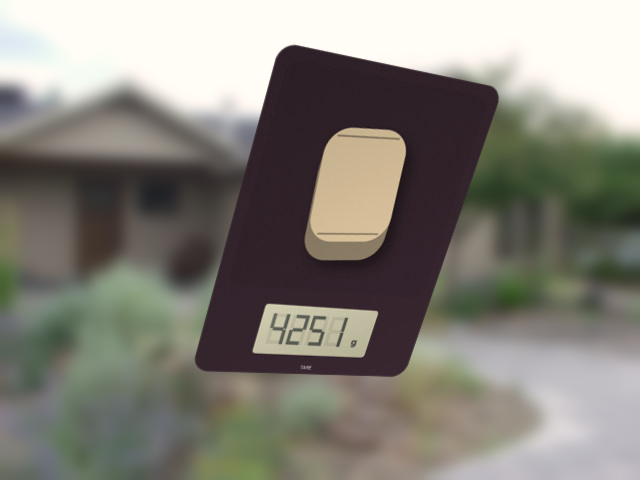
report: 4251 (g)
